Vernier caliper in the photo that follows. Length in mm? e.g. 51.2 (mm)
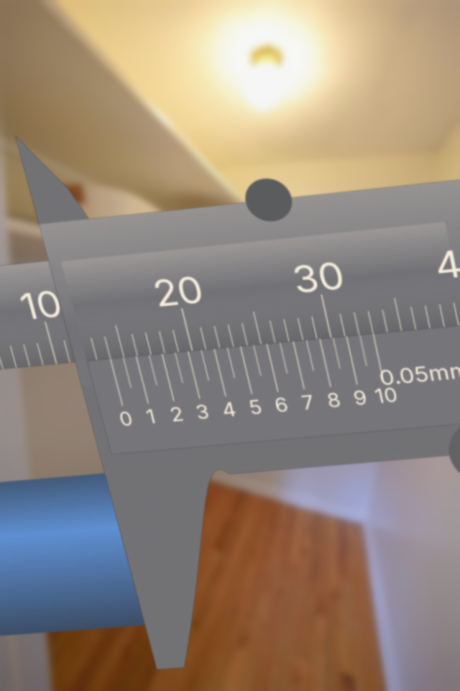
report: 14.0 (mm)
